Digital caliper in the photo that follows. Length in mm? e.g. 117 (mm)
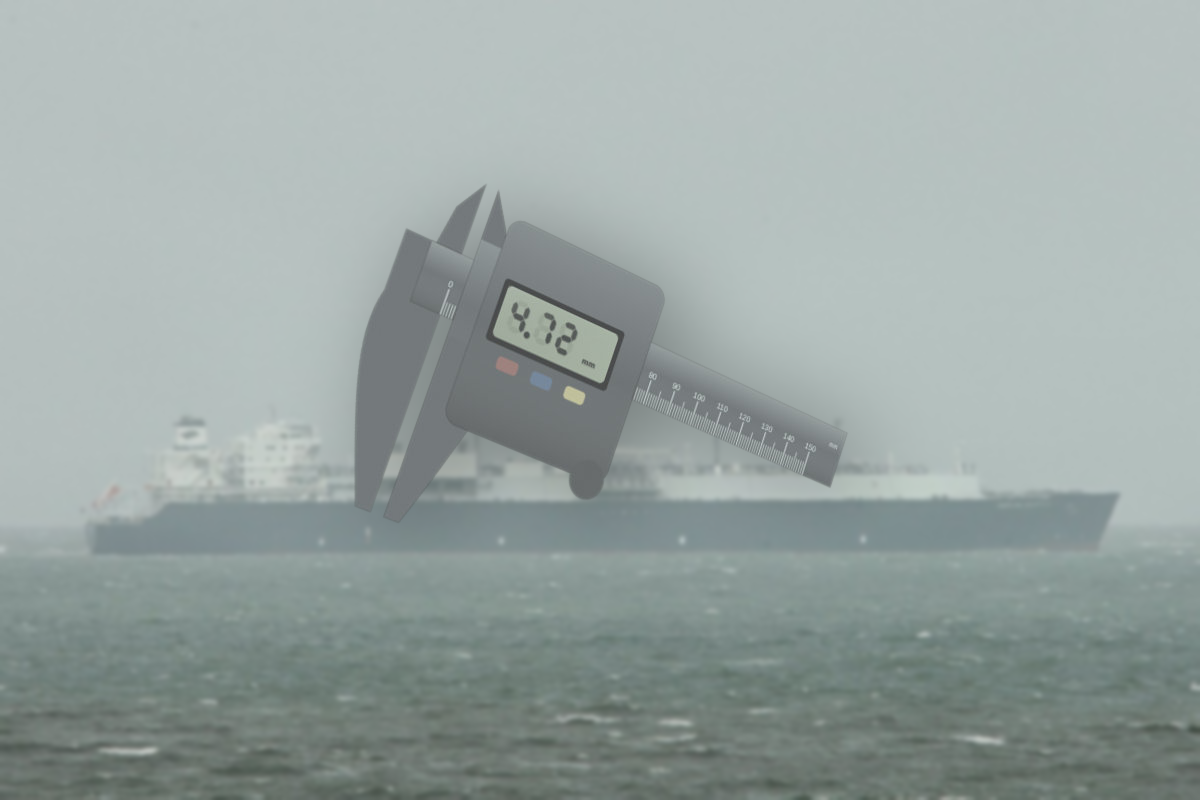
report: 4.72 (mm)
